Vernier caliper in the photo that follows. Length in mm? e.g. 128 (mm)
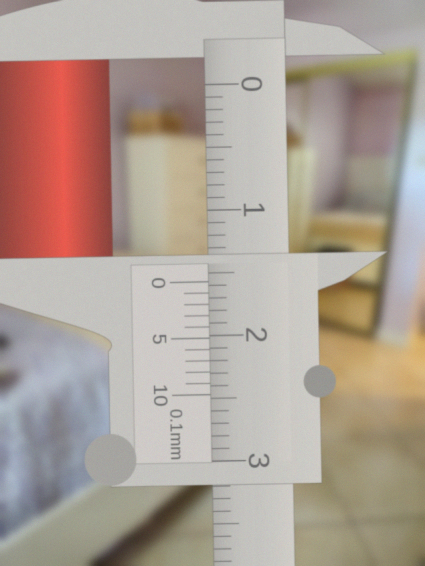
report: 15.7 (mm)
